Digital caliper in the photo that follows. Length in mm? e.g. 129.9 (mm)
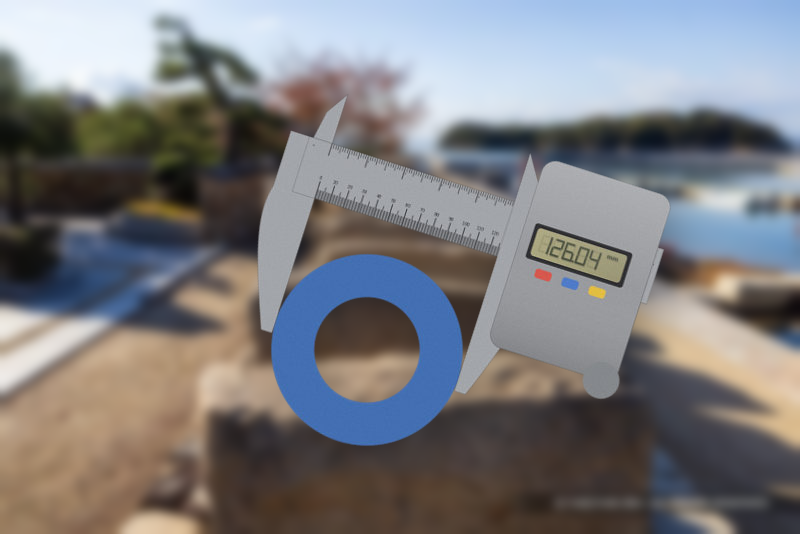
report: 126.04 (mm)
